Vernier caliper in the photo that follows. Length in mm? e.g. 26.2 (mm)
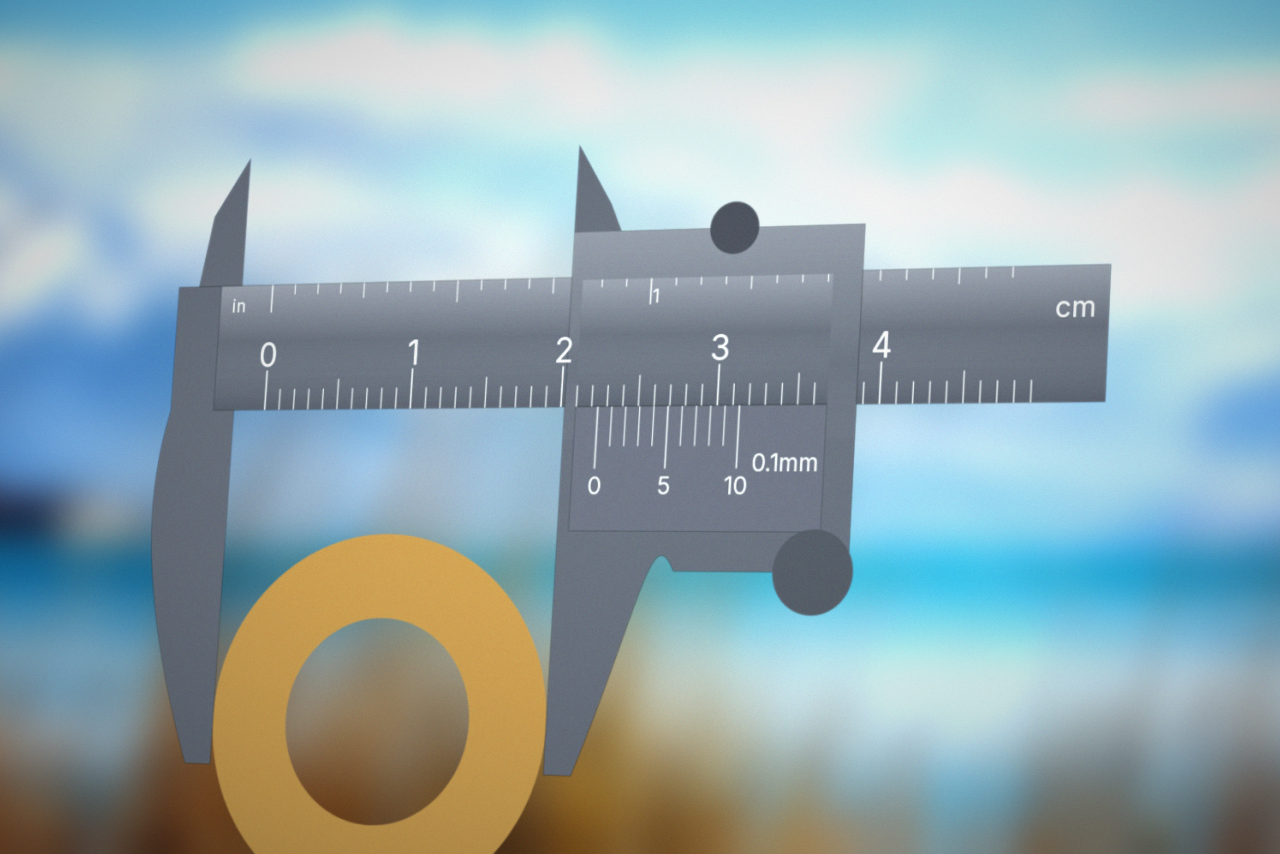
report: 22.4 (mm)
